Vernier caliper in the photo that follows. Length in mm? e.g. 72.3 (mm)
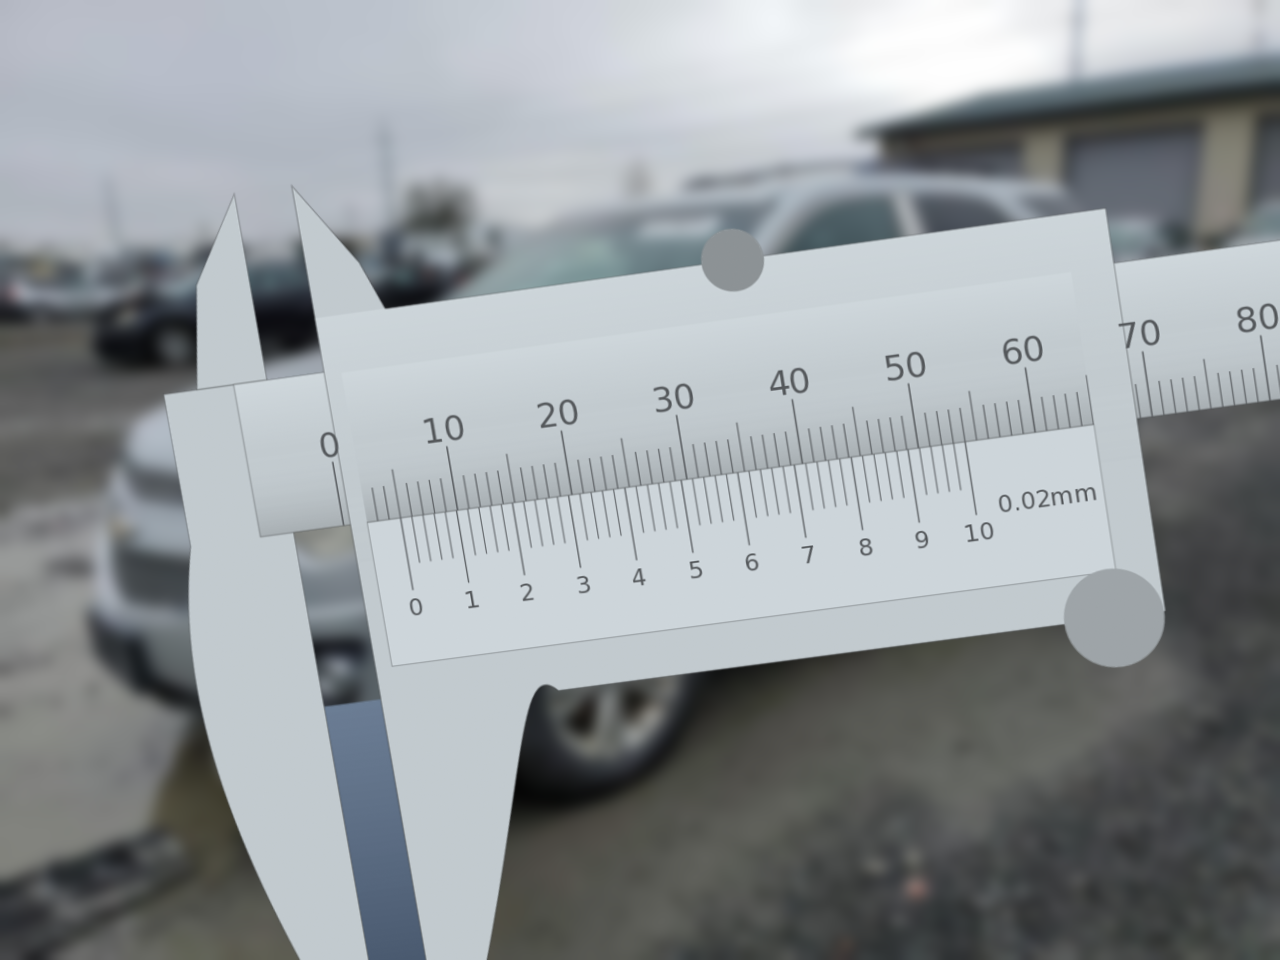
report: 5.0 (mm)
